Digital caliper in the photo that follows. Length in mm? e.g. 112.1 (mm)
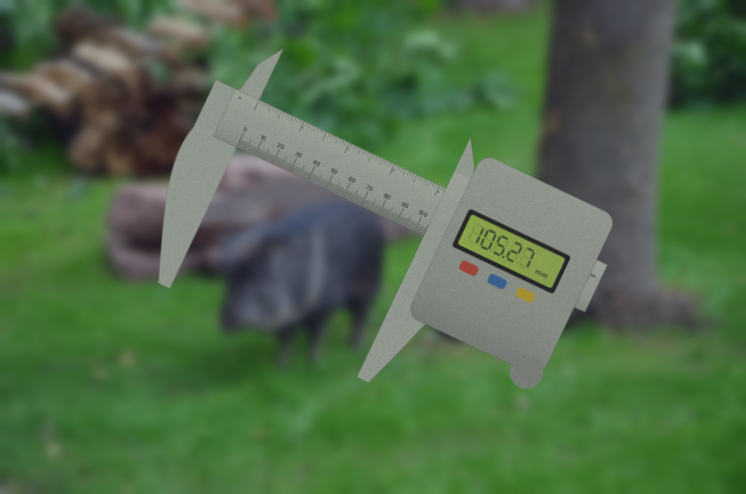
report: 105.27 (mm)
